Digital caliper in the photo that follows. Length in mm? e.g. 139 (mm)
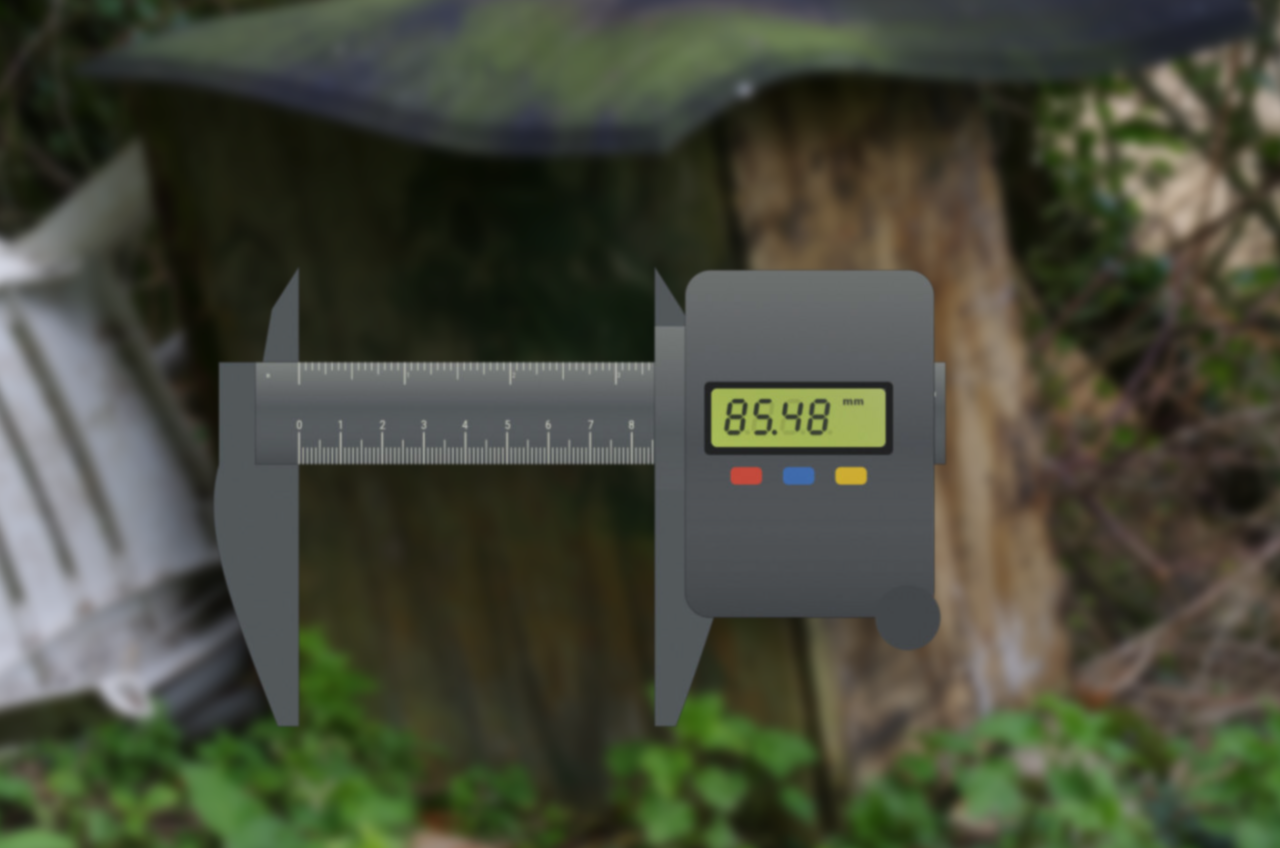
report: 85.48 (mm)
